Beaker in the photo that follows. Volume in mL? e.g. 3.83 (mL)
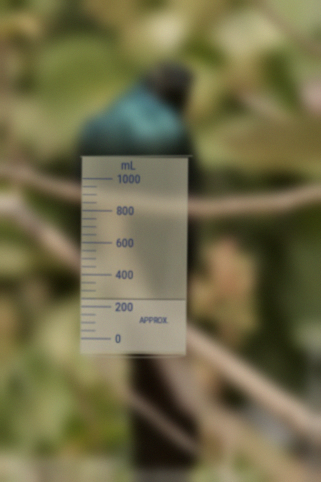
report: 250 (mL)
